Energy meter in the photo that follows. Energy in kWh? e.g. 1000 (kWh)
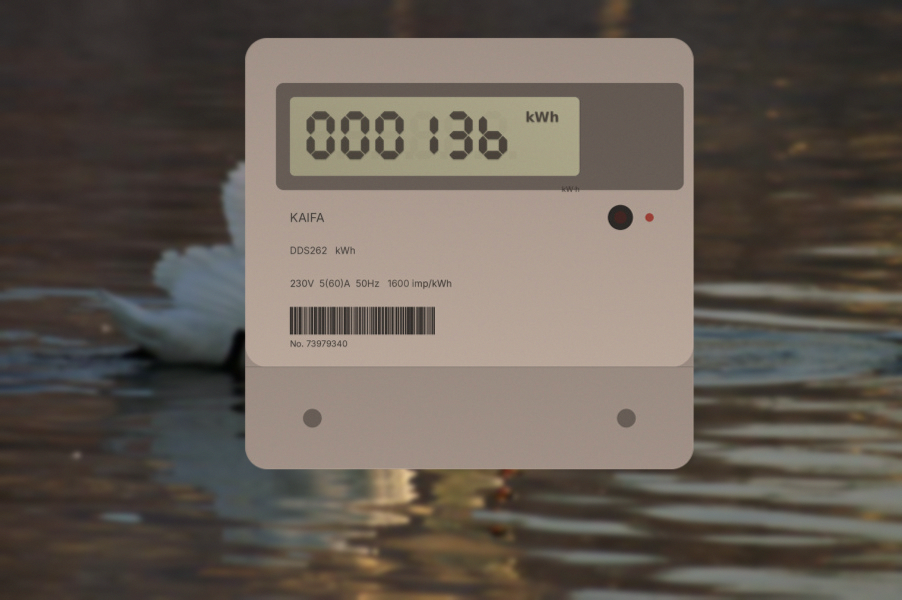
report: 136 (kWh)
